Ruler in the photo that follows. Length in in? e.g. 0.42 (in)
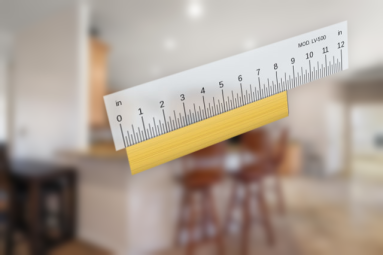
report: 8.5 (in)
